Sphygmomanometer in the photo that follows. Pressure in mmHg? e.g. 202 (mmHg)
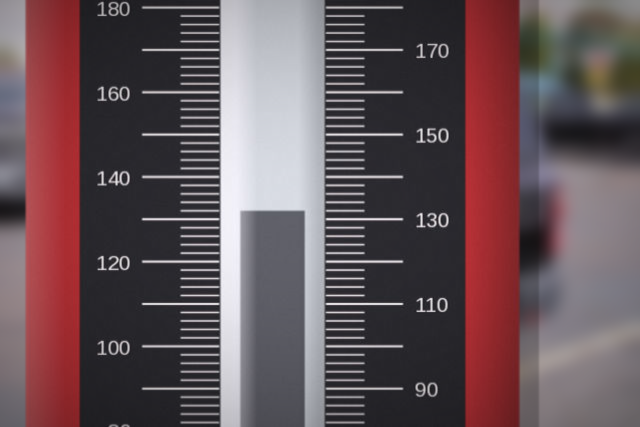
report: 132 (mmHg)
